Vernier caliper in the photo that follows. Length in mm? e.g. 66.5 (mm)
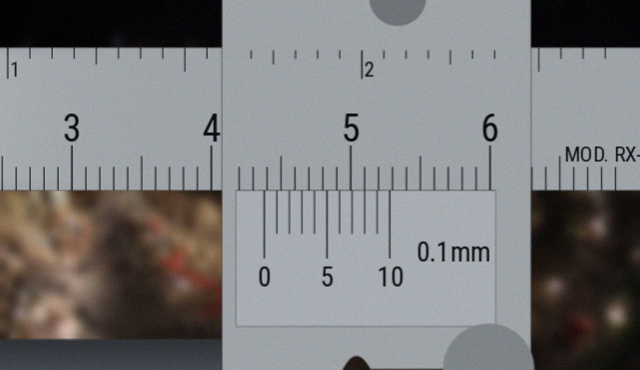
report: 43.8 (mm)
